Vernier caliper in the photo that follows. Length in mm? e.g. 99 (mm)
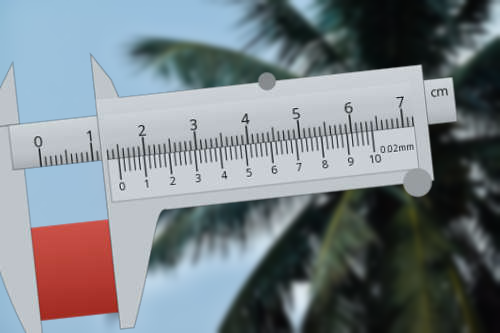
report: 15.0 (mm)
